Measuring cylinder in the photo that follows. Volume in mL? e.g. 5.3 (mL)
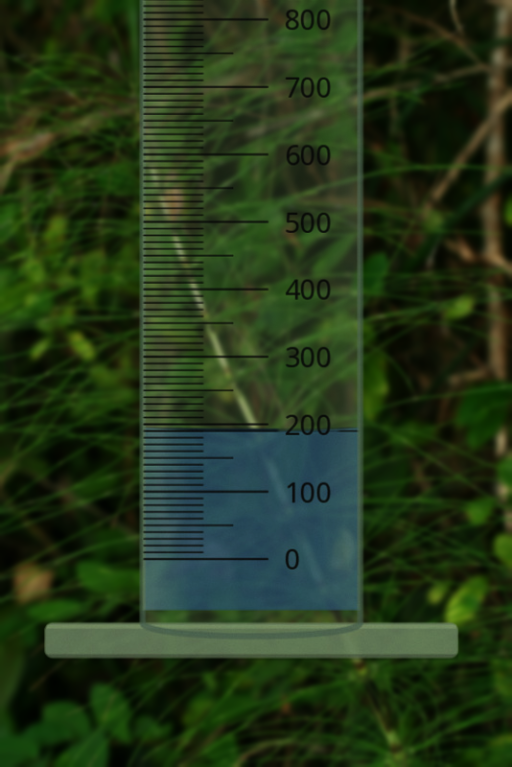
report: 190 (mL)
